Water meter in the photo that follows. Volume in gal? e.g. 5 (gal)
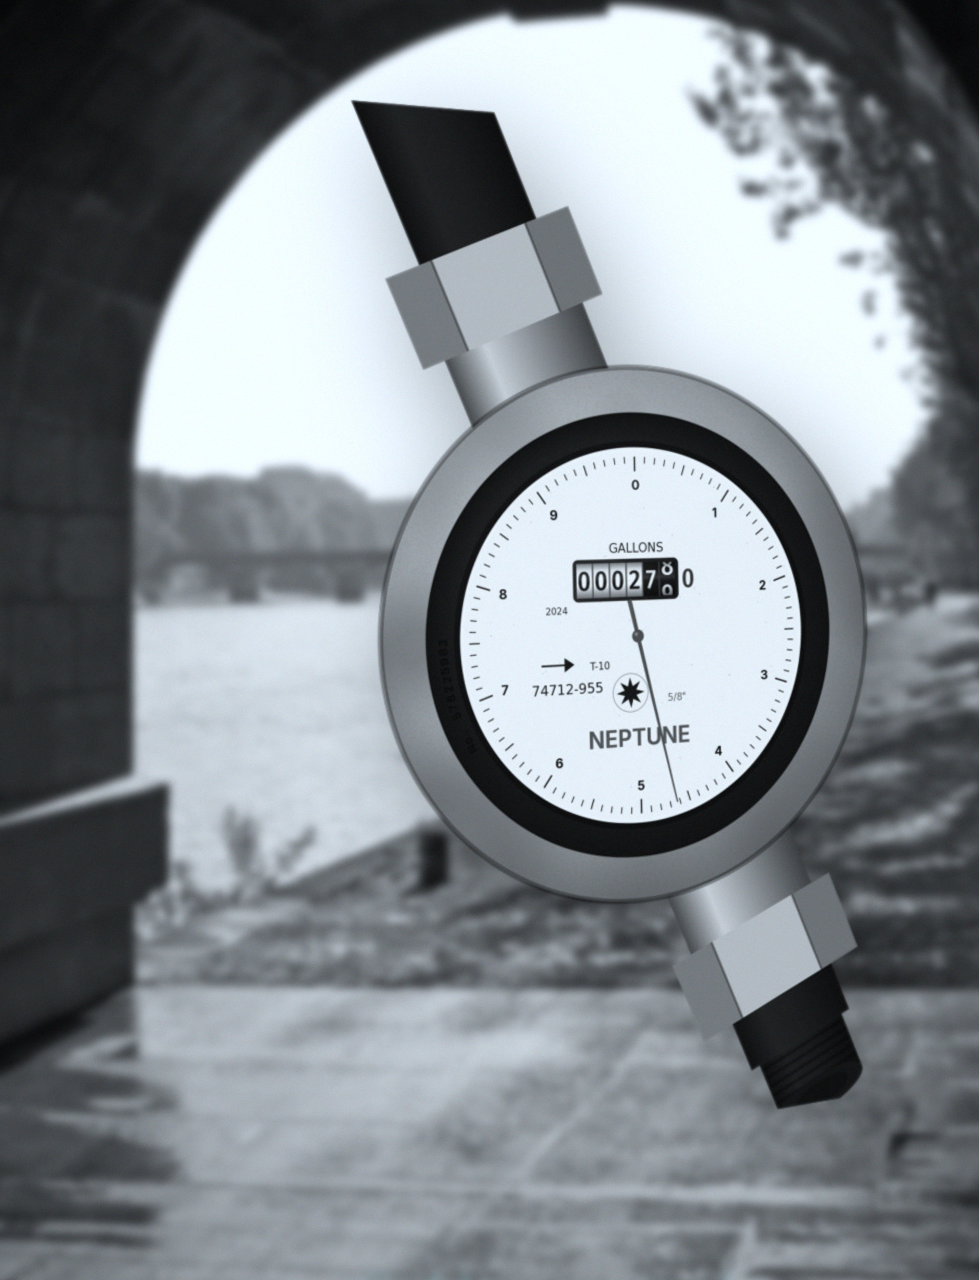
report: 2784.6 (gal)
